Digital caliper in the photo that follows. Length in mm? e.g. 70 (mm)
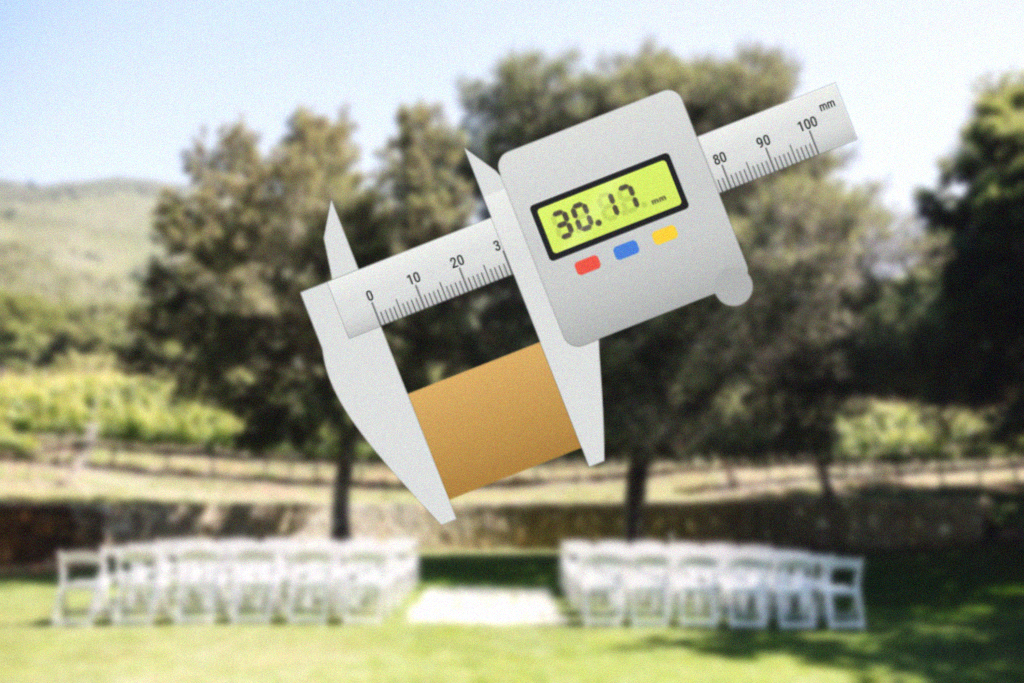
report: 30.17 (mm)
